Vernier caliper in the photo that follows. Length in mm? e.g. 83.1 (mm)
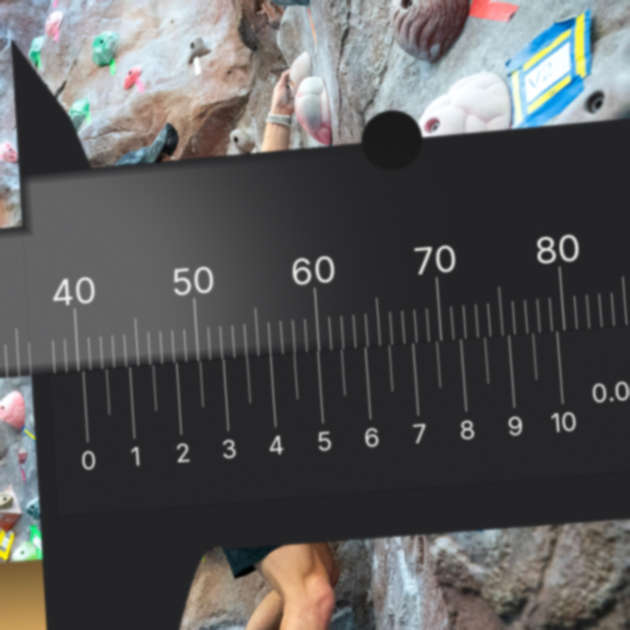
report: 40.4 (mm)
